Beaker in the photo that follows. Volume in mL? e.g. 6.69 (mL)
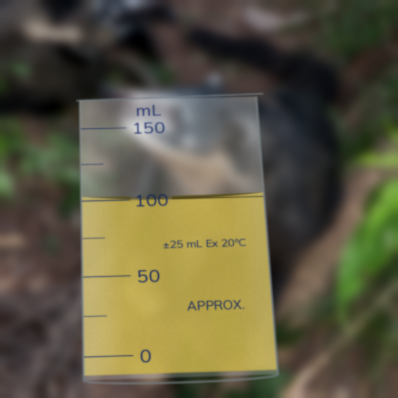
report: 100 (mL)
